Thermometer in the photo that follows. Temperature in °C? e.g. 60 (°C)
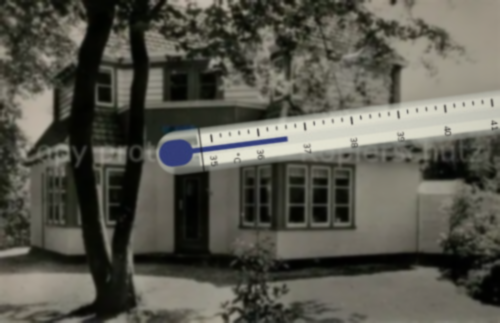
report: 36.6 (°C)
